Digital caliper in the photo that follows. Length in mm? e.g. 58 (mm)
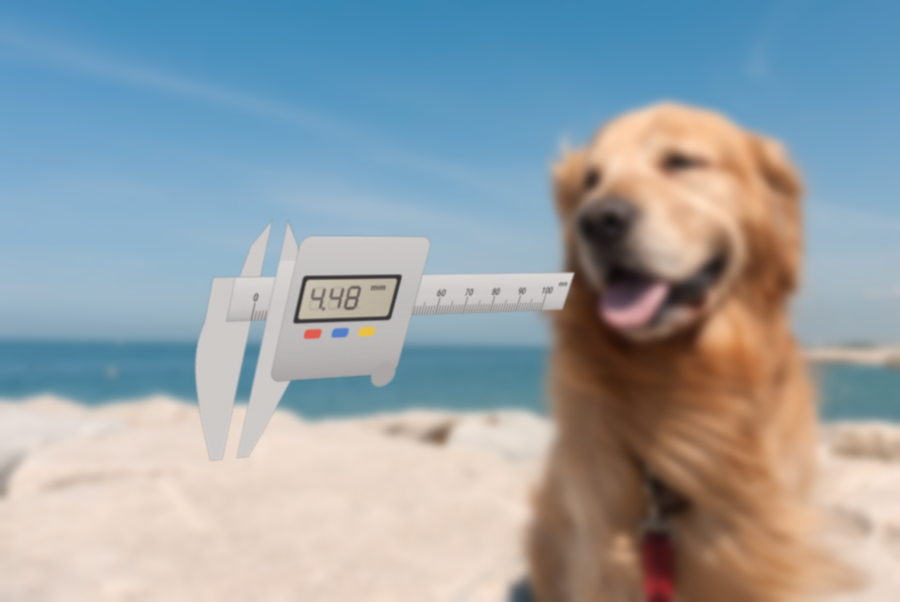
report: 4.48 (mm)
